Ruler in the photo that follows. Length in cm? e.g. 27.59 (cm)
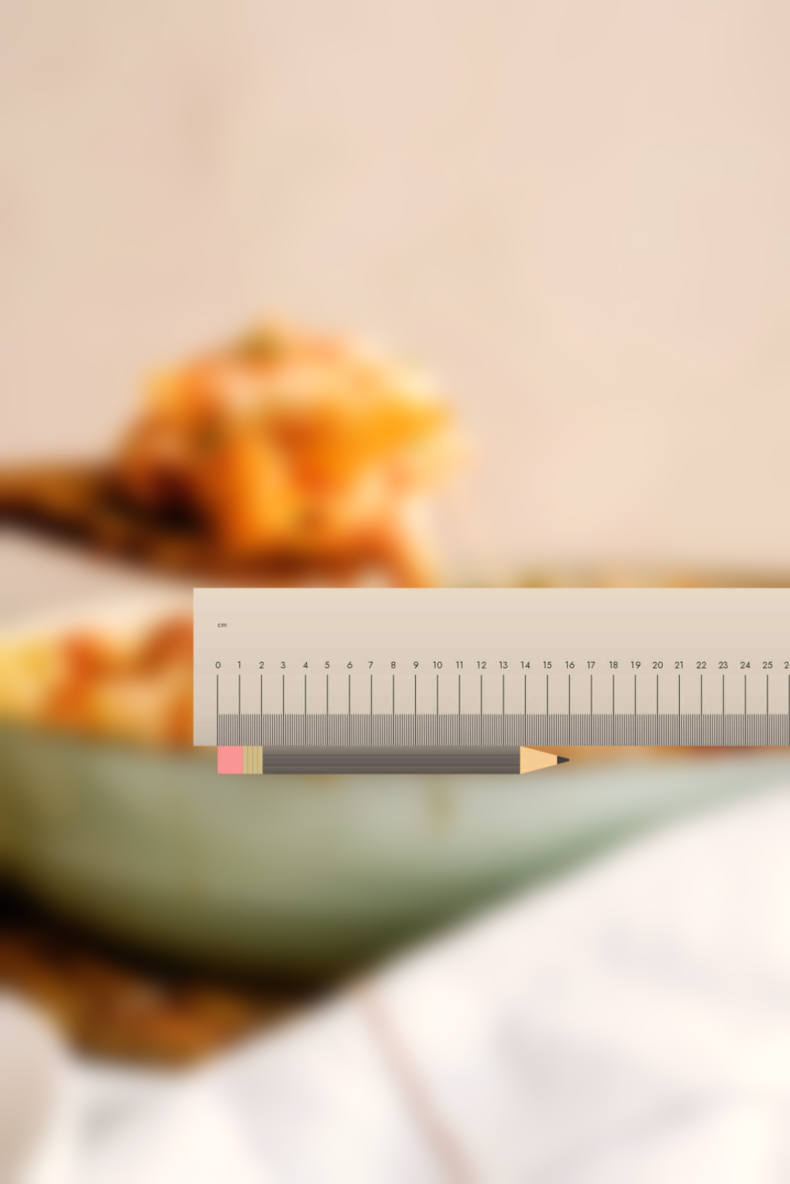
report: 16 (cm)
